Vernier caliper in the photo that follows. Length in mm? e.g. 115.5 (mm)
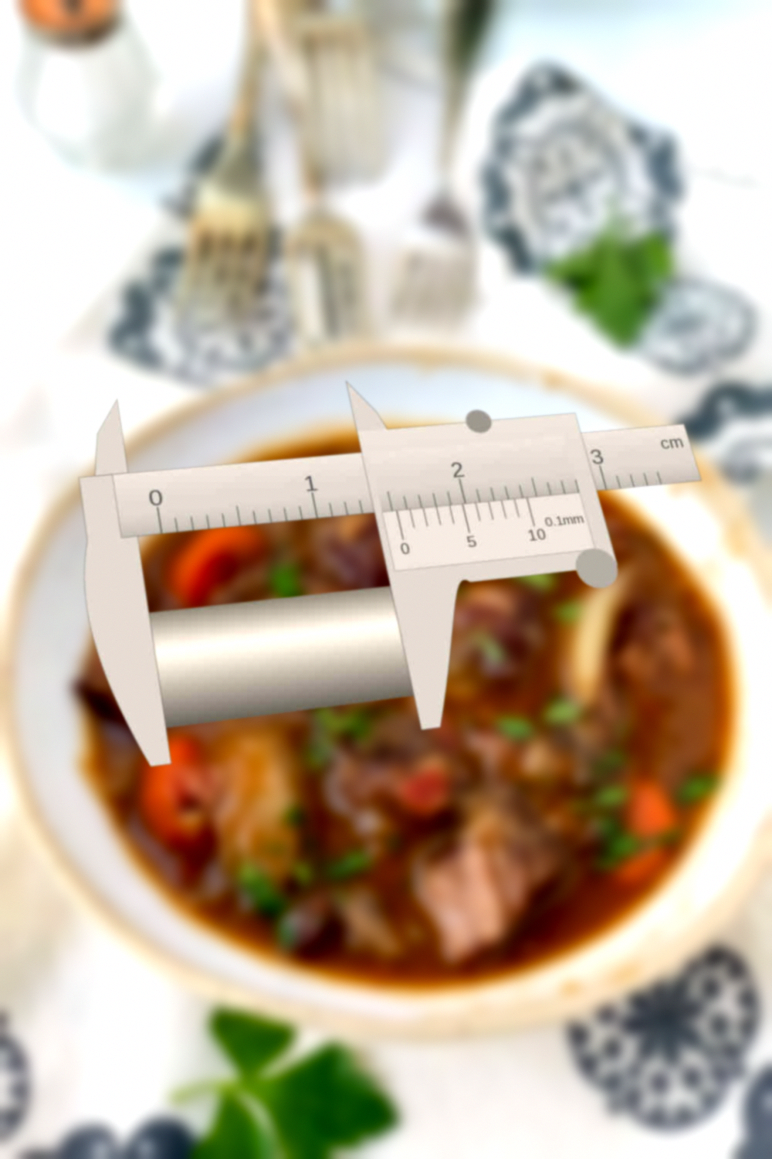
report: 15.3 (mm)
